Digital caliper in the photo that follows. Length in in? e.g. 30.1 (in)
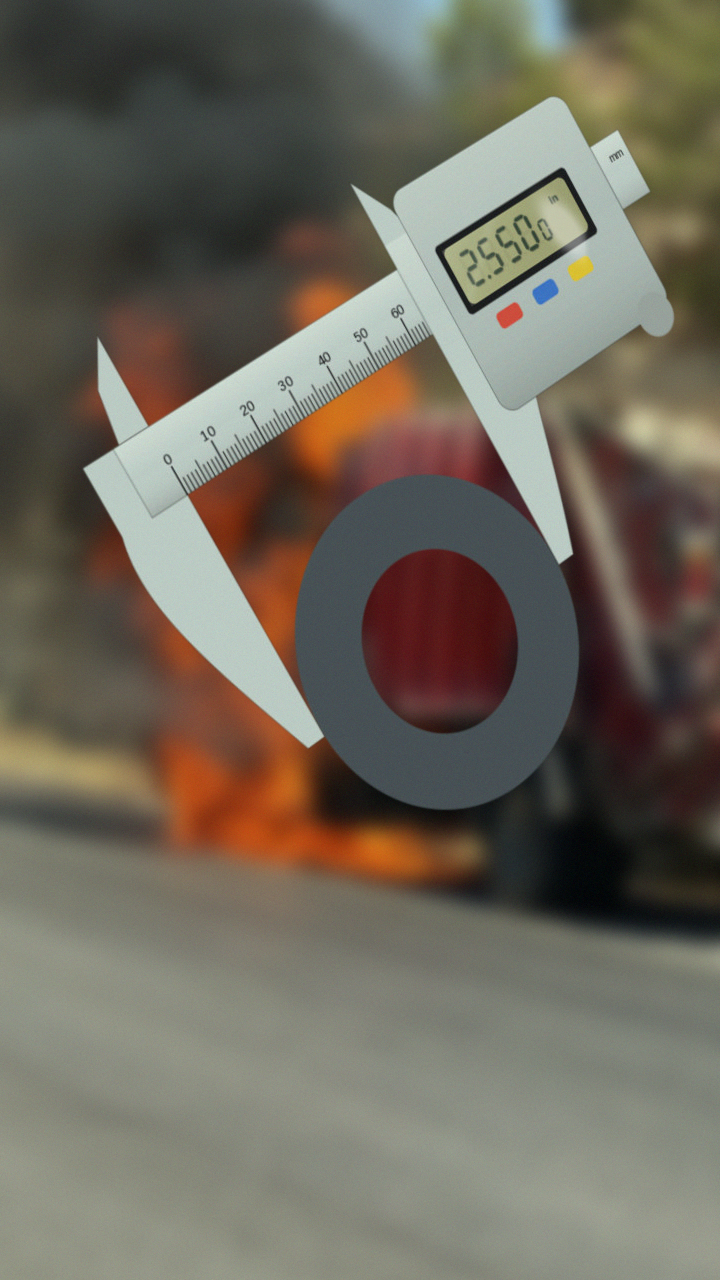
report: 2.5500 (in)
